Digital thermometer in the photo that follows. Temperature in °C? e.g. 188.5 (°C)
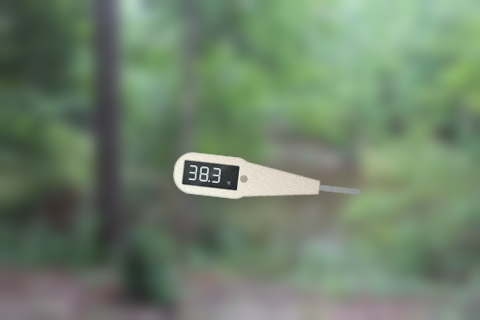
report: 38.3 (°C)
